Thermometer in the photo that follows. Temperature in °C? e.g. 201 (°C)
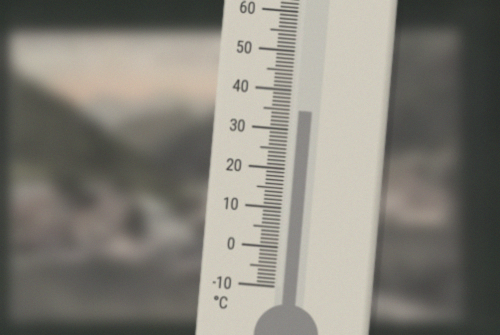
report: 35 (°C)
